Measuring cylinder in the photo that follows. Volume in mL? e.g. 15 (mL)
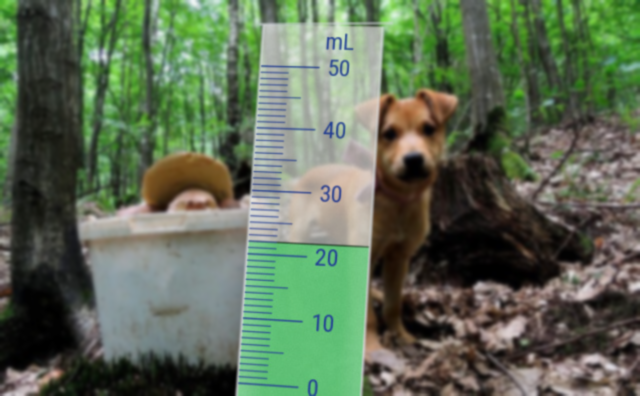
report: 22 (mL)
